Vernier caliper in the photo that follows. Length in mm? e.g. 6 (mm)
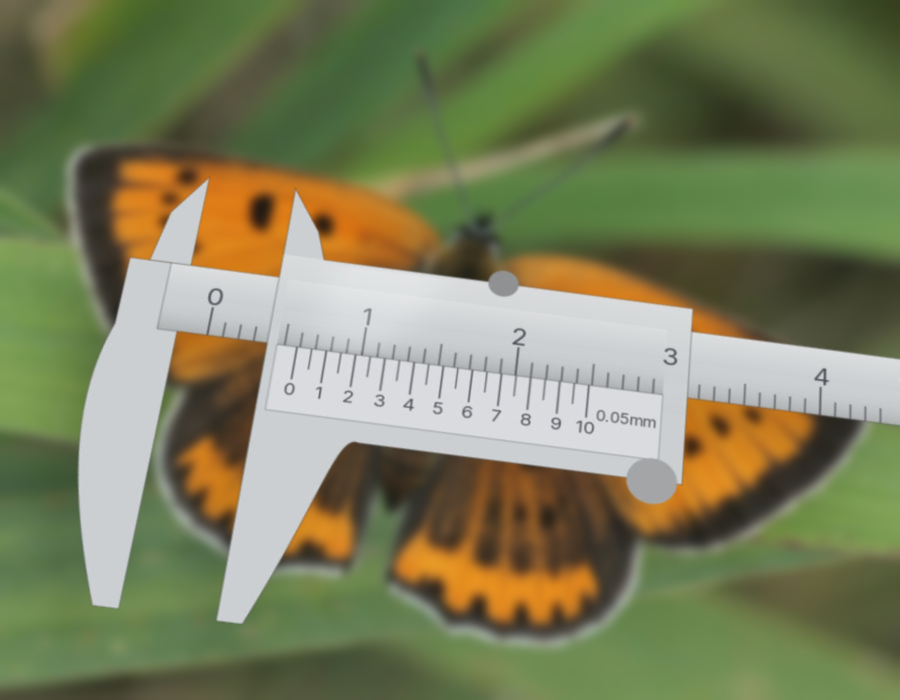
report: 5.8 (mm)
